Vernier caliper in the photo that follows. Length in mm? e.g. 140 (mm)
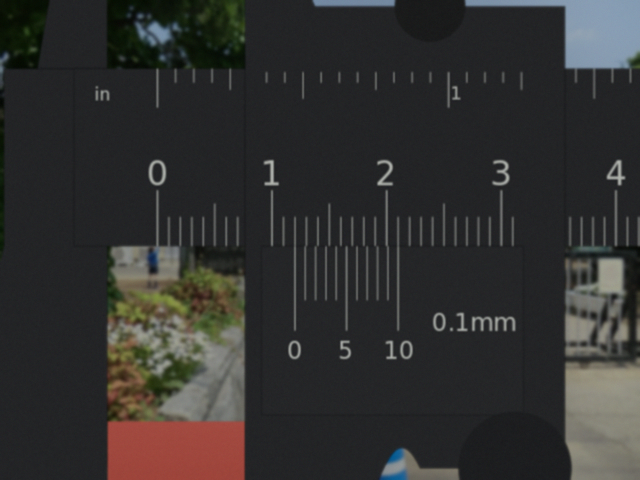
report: 12.0 (mm)
